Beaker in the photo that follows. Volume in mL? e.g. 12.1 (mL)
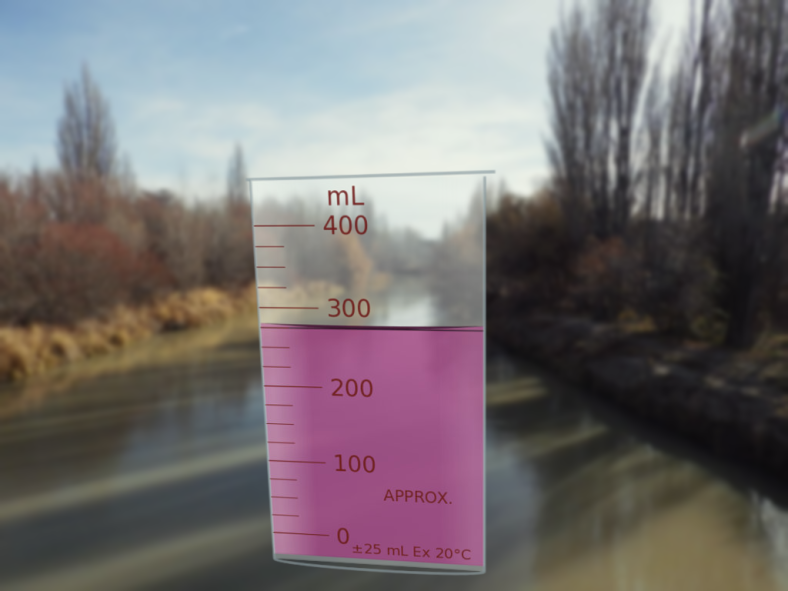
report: 275 (mL)
